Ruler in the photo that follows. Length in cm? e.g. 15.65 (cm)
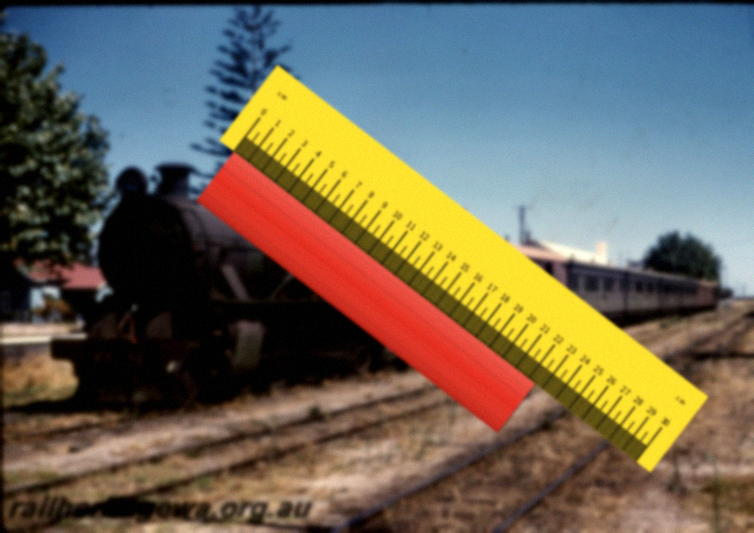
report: 22.5 (cm)
